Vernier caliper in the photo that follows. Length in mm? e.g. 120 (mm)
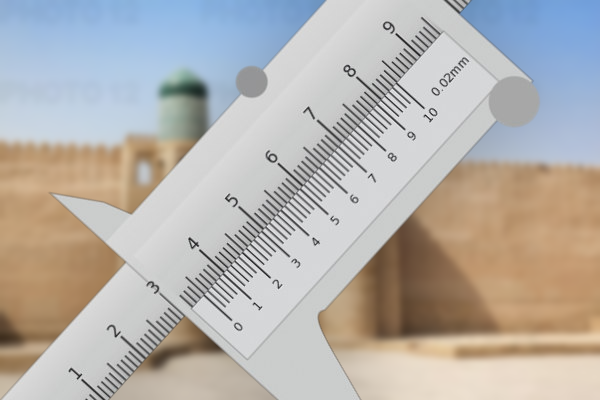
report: 34.8 (mm)
